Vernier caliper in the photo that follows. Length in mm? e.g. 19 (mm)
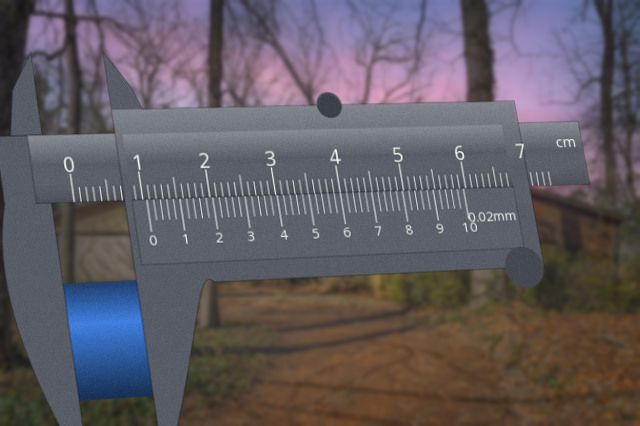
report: 10.6 (mm)
